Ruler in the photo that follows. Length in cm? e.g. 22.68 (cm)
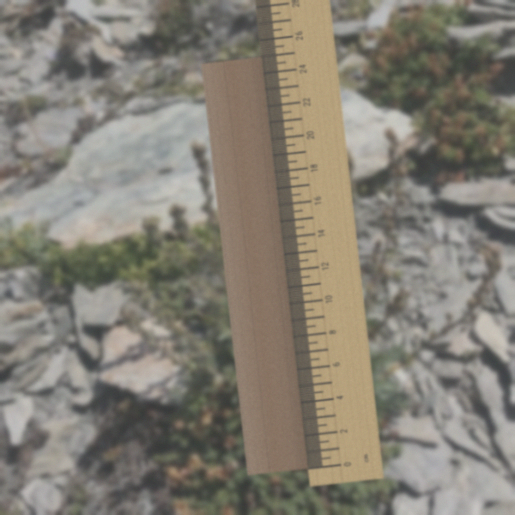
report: 25 (cm)
